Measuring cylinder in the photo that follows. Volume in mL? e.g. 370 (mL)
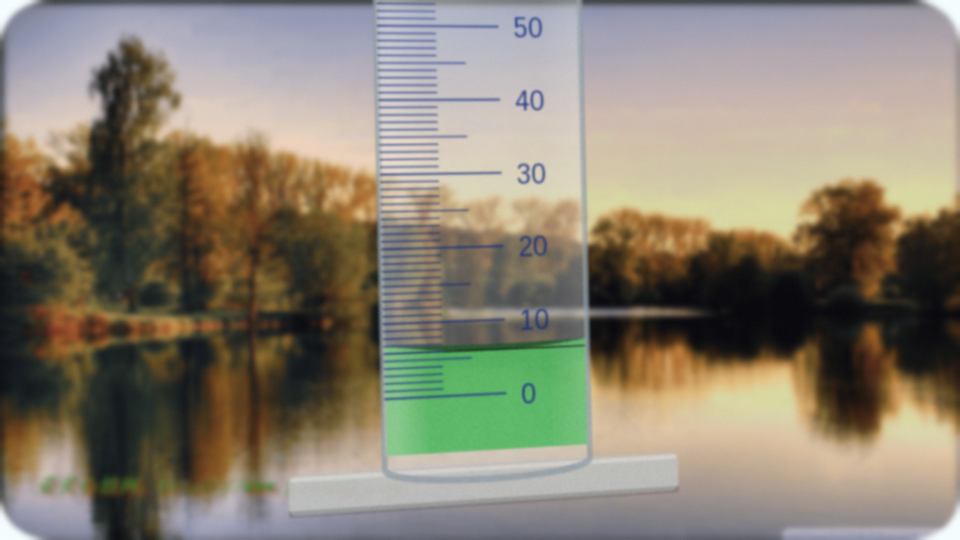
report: 6 (mL)
